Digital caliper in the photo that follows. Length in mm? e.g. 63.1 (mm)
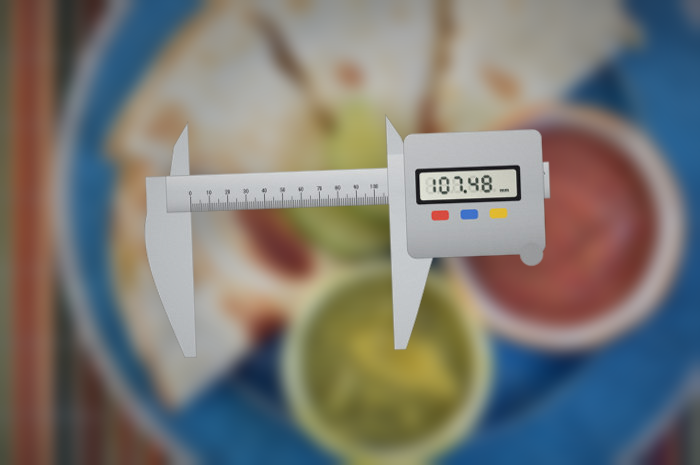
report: 107.48 (mm)
